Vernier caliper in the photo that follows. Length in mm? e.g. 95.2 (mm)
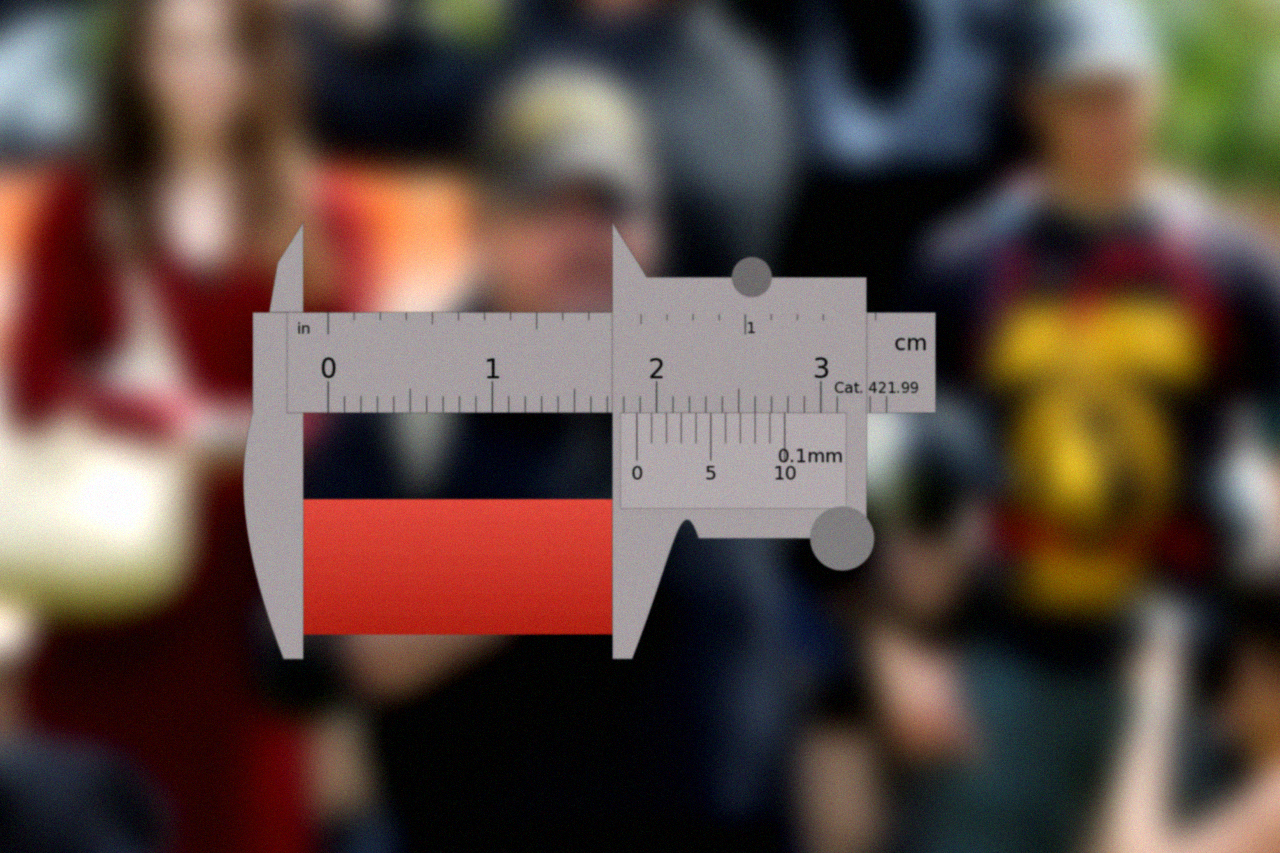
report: 18.8 (mm)
